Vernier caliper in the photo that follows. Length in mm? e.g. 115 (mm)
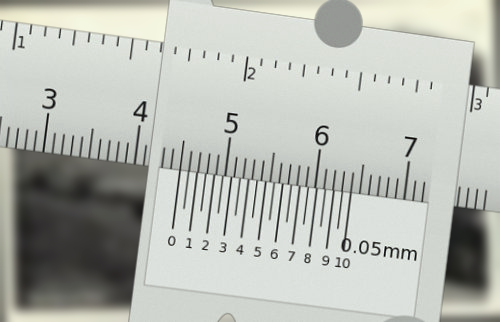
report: 45.0 (mm)
